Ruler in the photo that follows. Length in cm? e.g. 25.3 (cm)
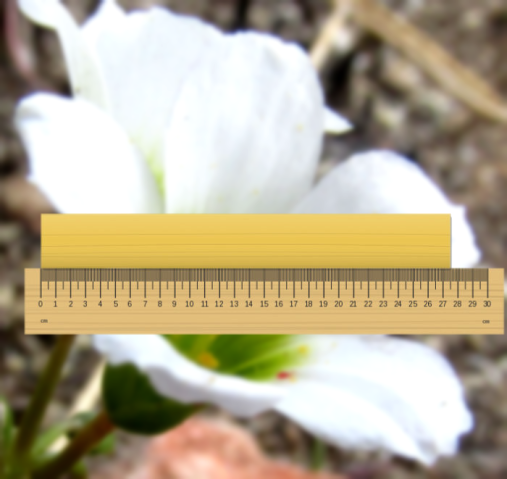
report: 27.5 (cm)
